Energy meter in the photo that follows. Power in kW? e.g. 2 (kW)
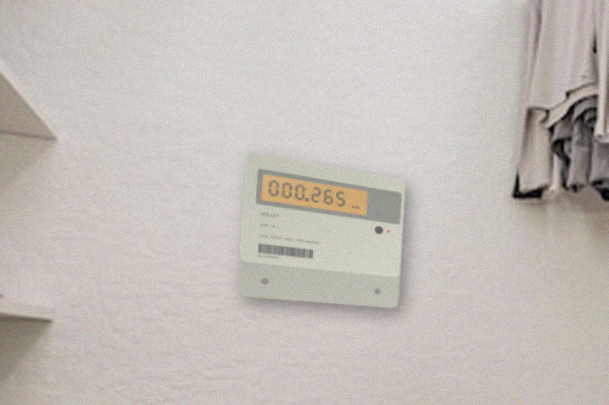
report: 0.265 (kW)
